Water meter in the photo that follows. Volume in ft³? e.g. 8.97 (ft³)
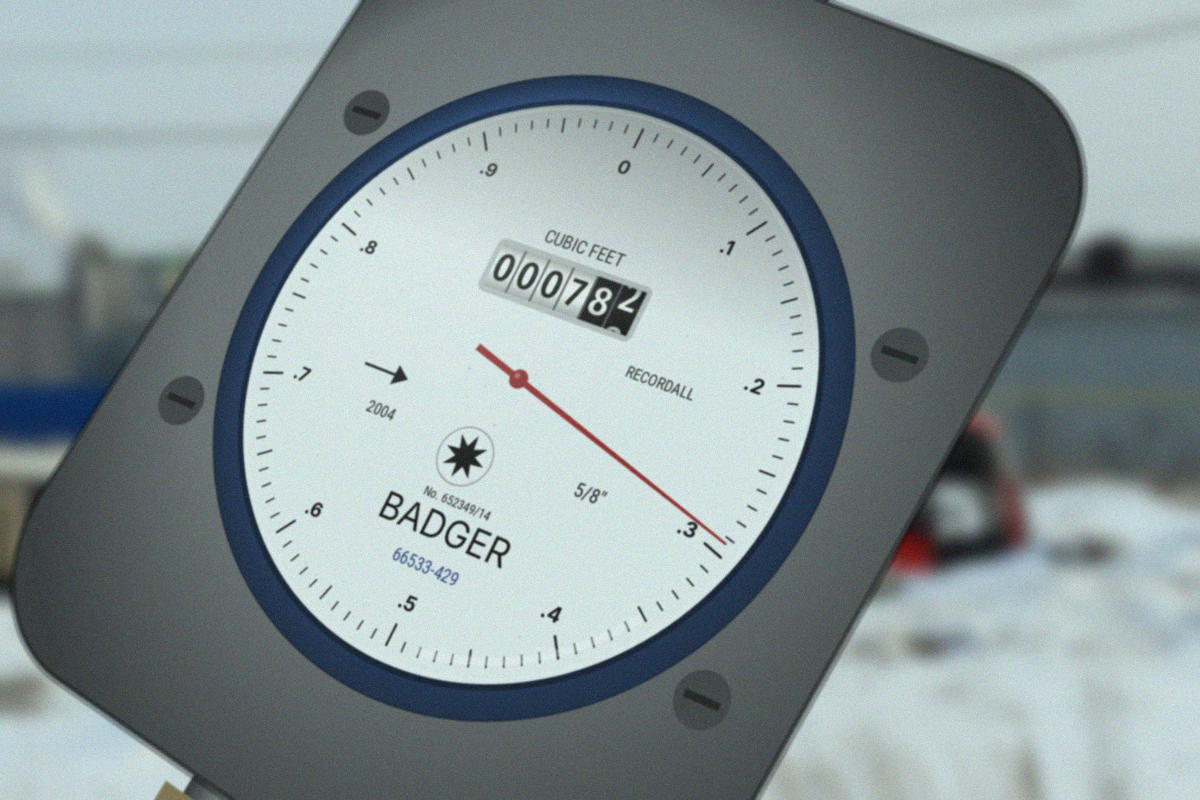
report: 782.29 (ft³)
